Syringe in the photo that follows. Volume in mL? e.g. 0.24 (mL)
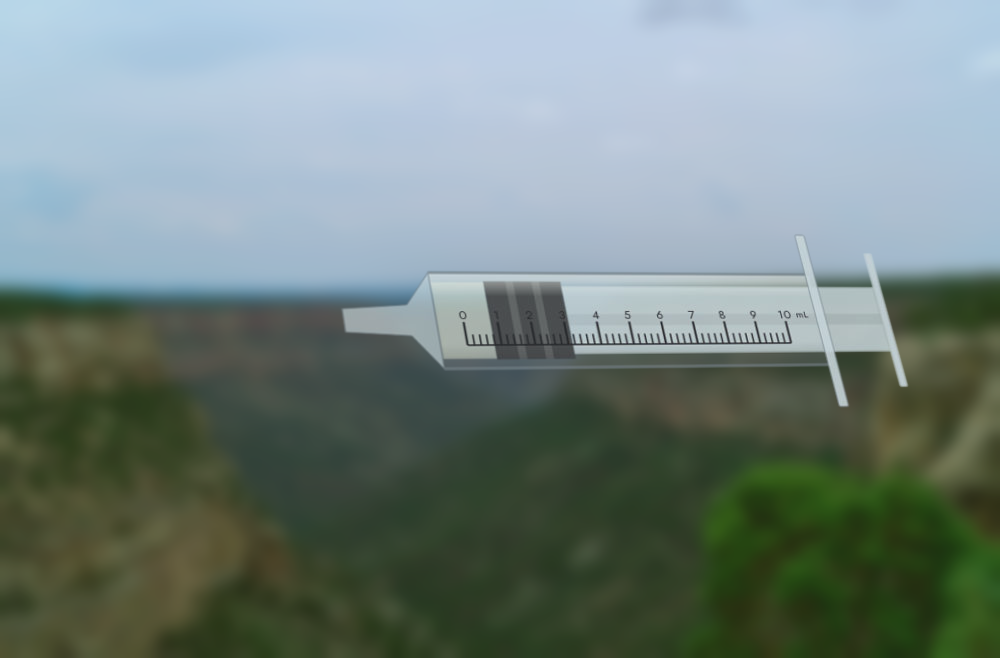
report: 0.8 (mL)
